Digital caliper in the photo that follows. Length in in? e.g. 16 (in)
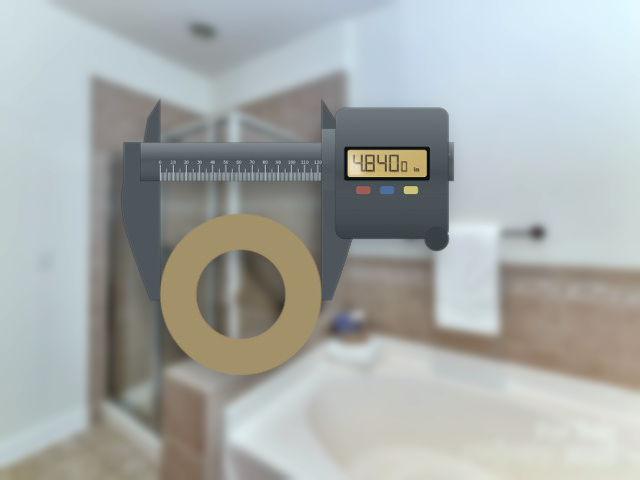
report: 4.8400 (in)
